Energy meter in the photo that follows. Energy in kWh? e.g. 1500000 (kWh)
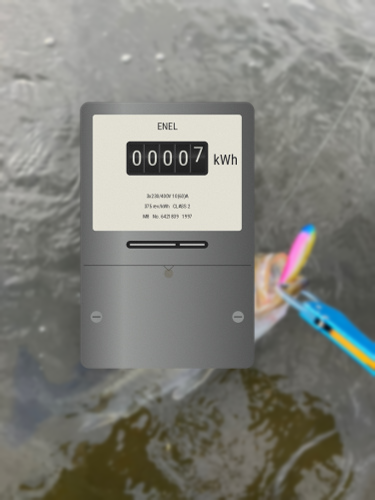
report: 7 (kWh)
